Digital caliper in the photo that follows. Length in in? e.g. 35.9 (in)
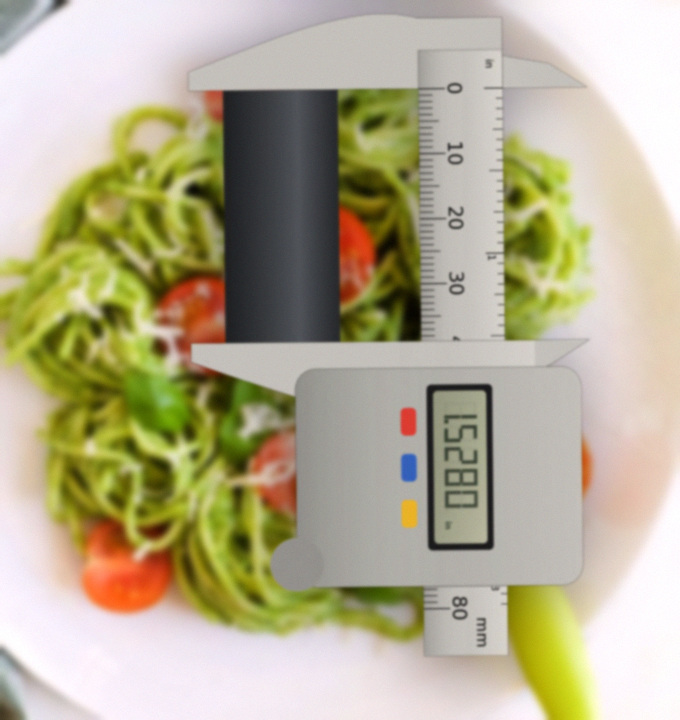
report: 1.5280 (in)
